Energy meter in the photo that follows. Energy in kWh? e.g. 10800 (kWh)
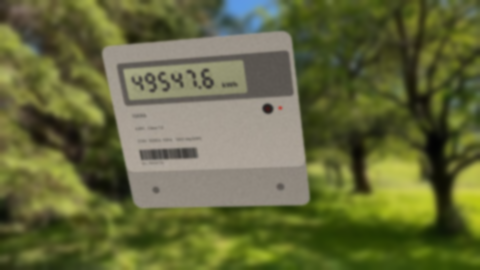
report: 49547.6 (kWh)
